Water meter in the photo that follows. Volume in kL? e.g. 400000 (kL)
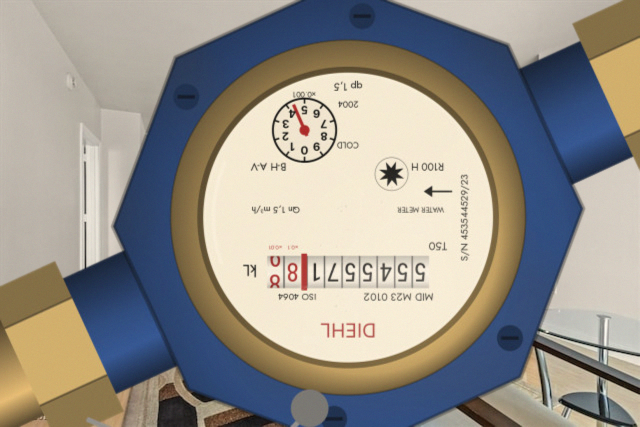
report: 5545571.884 (kL)
